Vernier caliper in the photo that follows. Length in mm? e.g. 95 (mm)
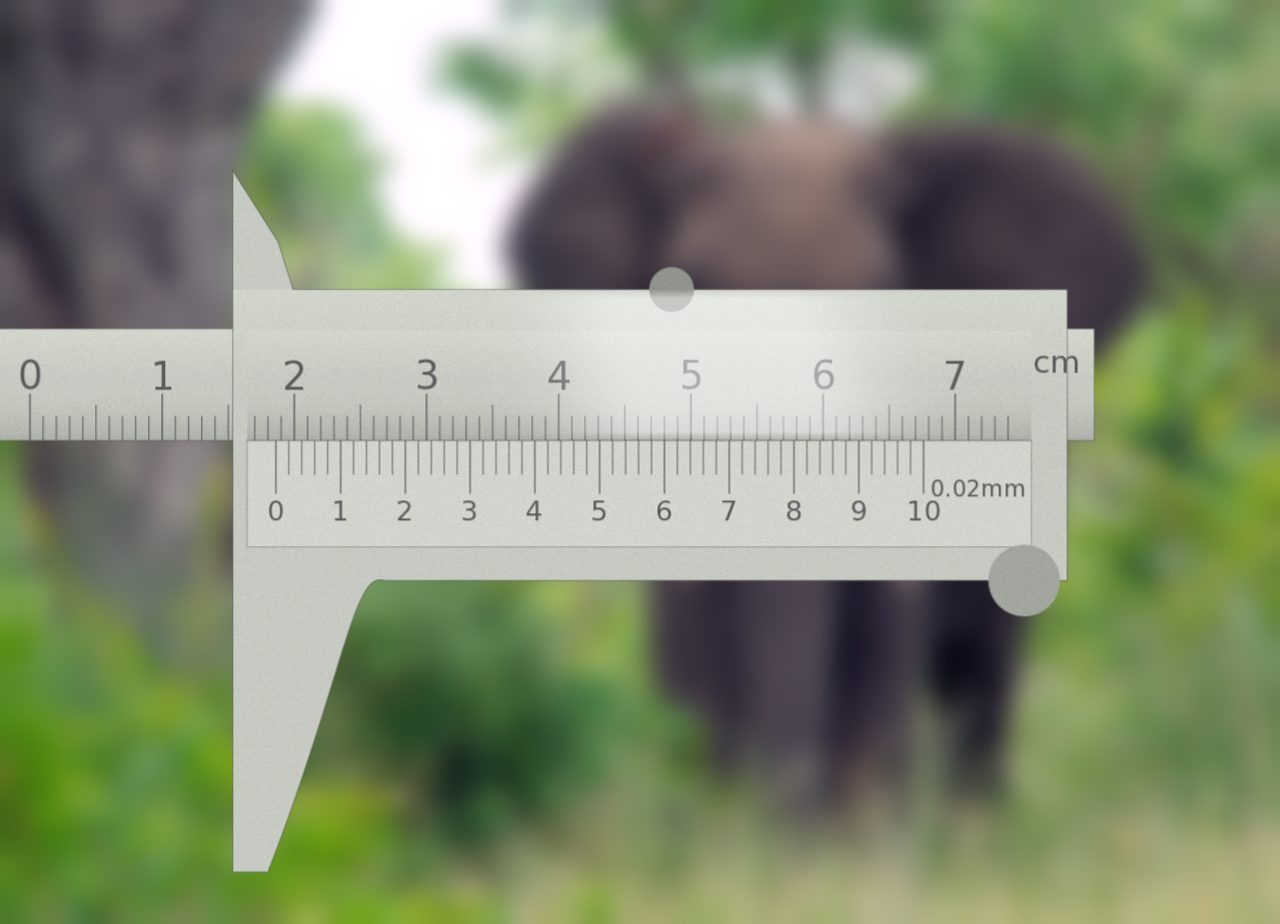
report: 18.6 (mm)
